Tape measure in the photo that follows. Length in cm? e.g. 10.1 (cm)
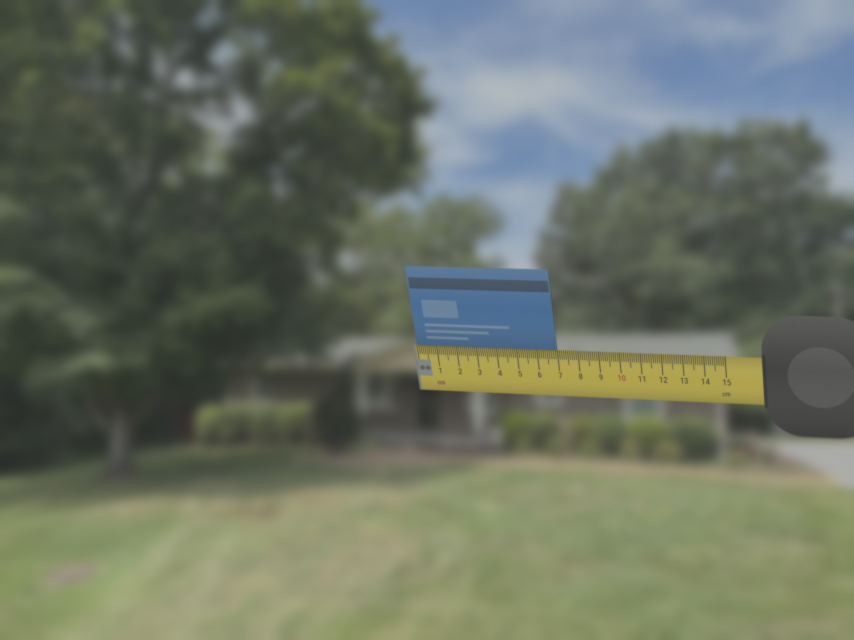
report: 7 (cm)
